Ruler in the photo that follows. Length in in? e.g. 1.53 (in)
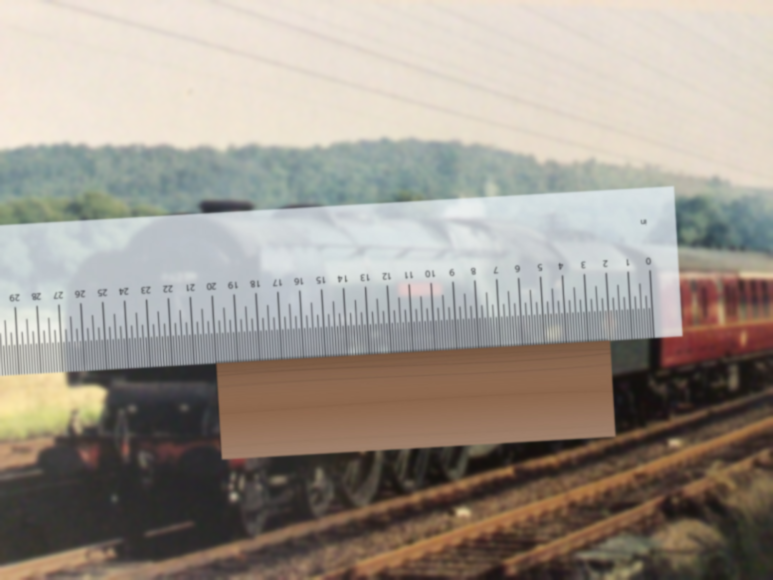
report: 18 (in)
